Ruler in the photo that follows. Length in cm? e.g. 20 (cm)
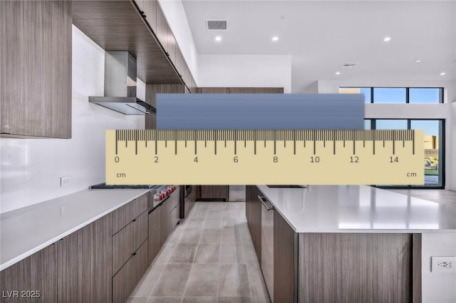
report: 10.5 (cm)
